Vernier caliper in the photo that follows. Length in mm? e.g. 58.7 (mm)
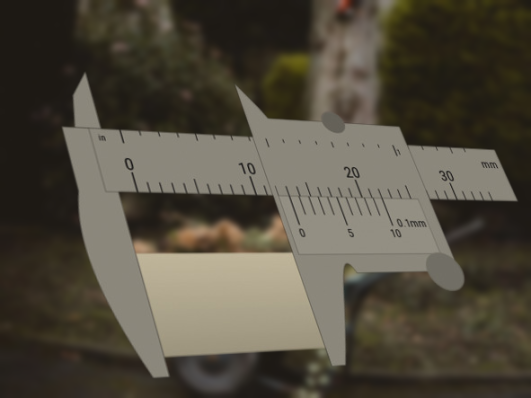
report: 13.0 (mm)
